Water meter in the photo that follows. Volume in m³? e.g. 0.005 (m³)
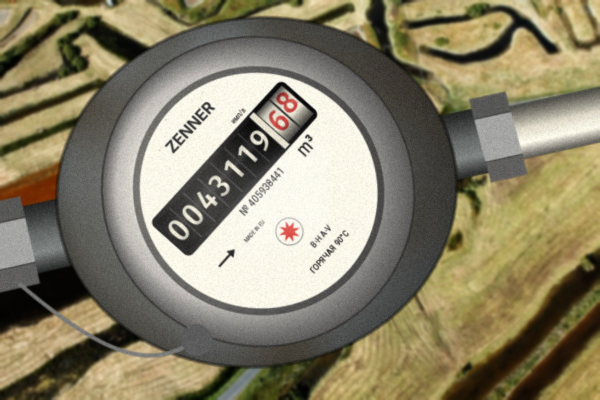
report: 43119.68 (m³)
